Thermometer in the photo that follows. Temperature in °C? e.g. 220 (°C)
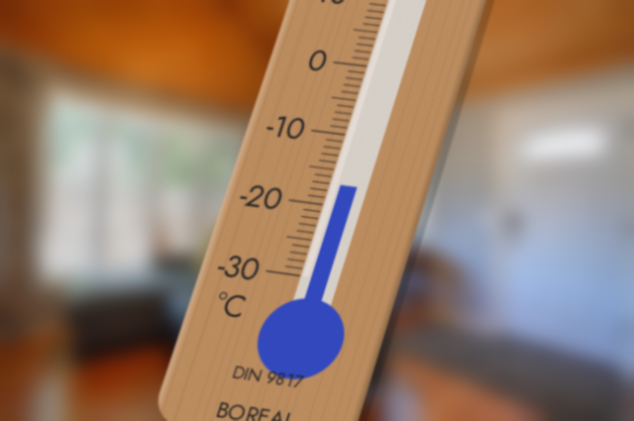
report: -17 (°C)
